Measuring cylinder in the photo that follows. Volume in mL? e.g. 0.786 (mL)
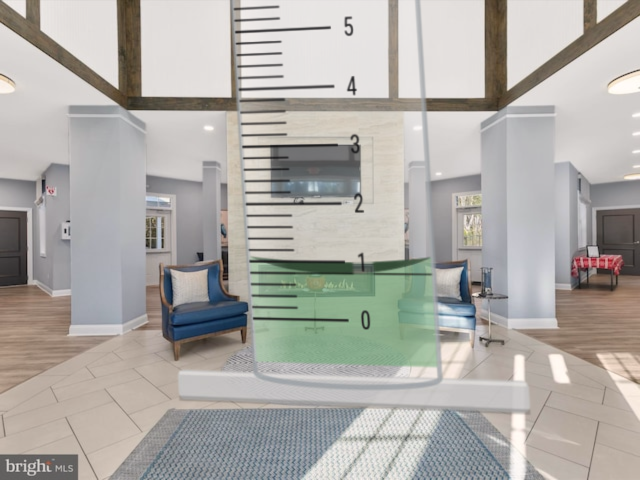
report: 0.8 (mL)
